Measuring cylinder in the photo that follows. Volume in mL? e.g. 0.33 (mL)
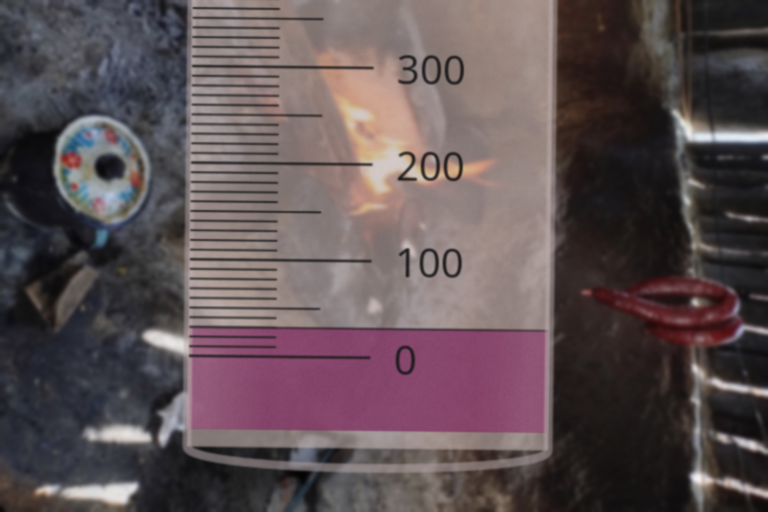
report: 30 (mL)
